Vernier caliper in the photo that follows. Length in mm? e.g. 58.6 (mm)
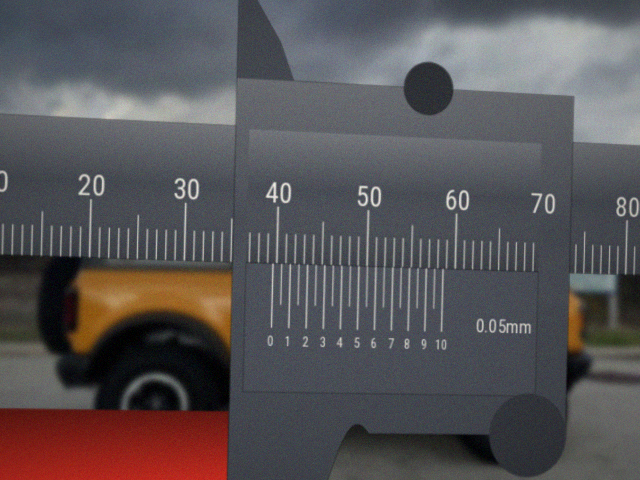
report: 39.6 (mm)
